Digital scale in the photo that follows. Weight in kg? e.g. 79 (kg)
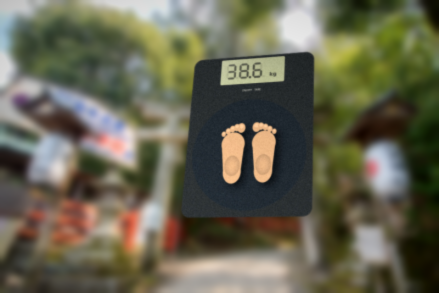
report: 38.6 (kg)
